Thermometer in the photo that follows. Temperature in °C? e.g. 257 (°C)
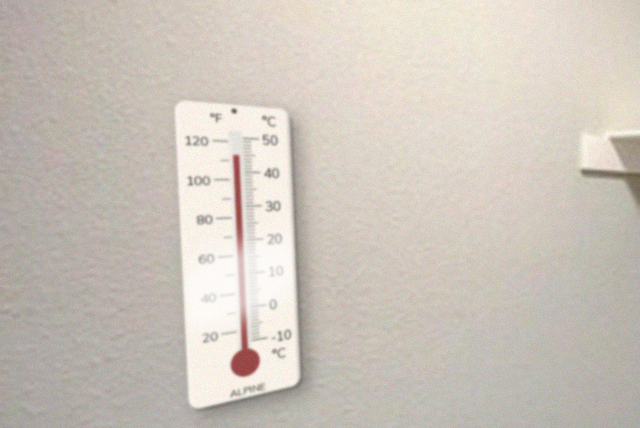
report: 45 (°C)
